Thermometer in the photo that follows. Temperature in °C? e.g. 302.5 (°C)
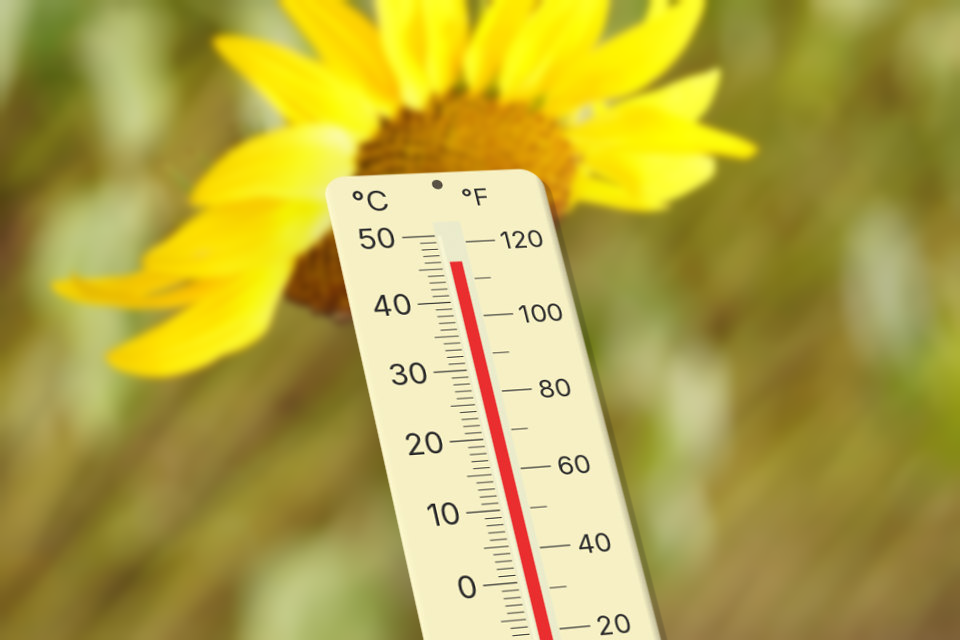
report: 46 (°C)
